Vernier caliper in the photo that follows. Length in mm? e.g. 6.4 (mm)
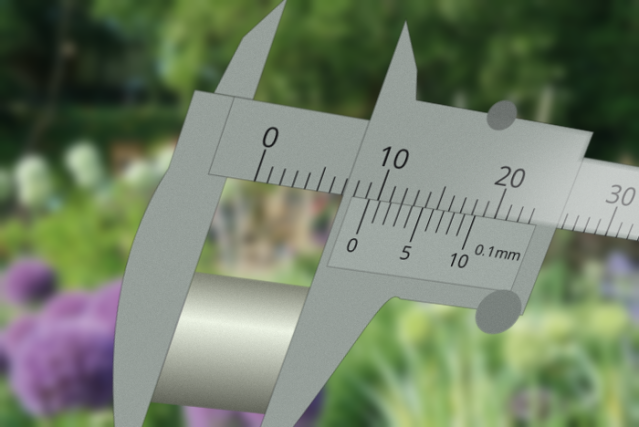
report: 9.3 (mm)
